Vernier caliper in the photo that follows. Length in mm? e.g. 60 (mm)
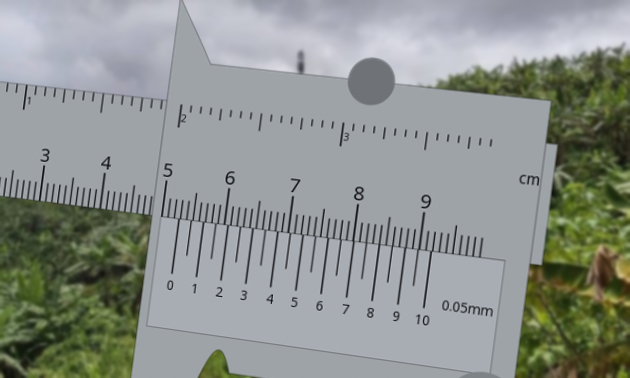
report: 52.8 (mm)
